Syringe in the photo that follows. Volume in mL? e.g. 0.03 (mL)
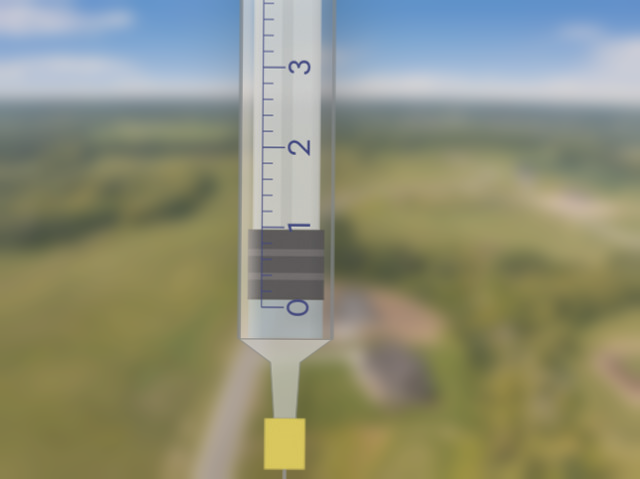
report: 0.1 (mL)
